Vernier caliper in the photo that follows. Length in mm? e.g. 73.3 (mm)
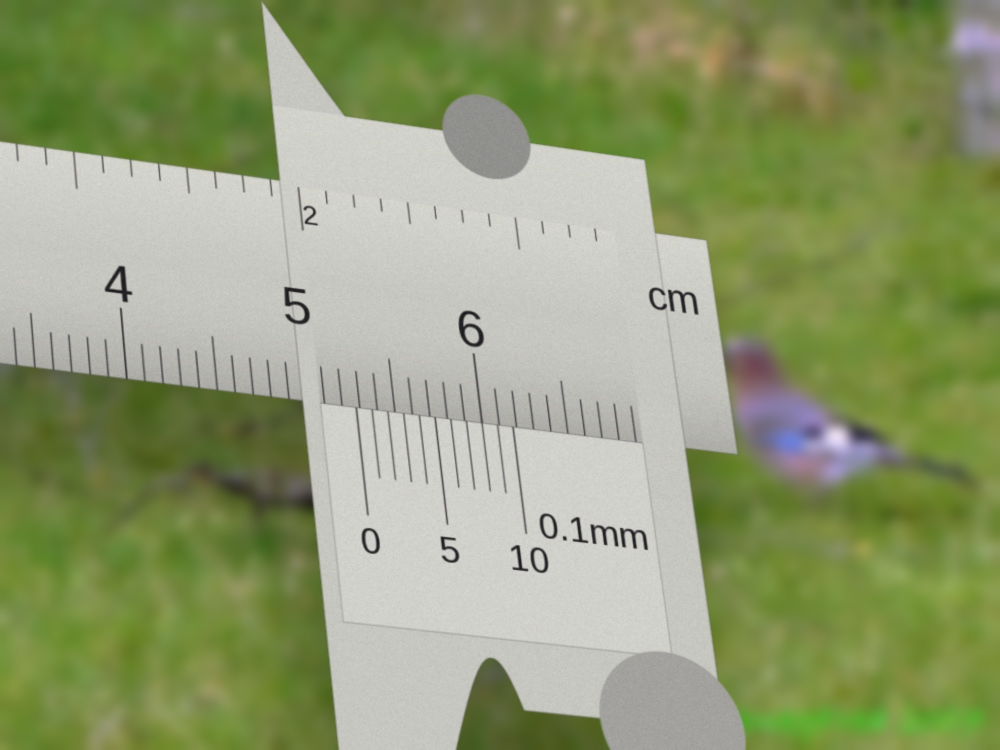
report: 52.8 (mm)
